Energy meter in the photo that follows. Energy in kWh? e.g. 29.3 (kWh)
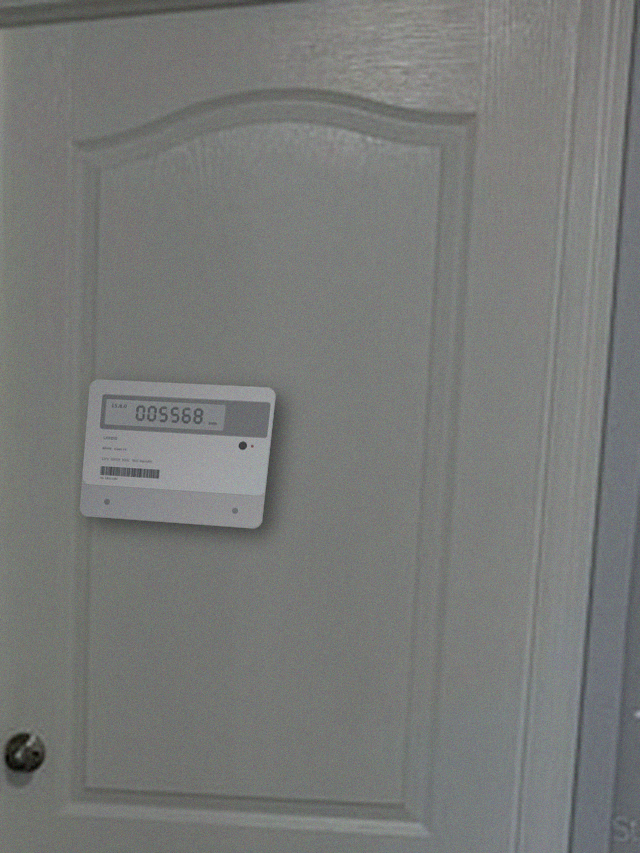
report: 5568 (kWh)
